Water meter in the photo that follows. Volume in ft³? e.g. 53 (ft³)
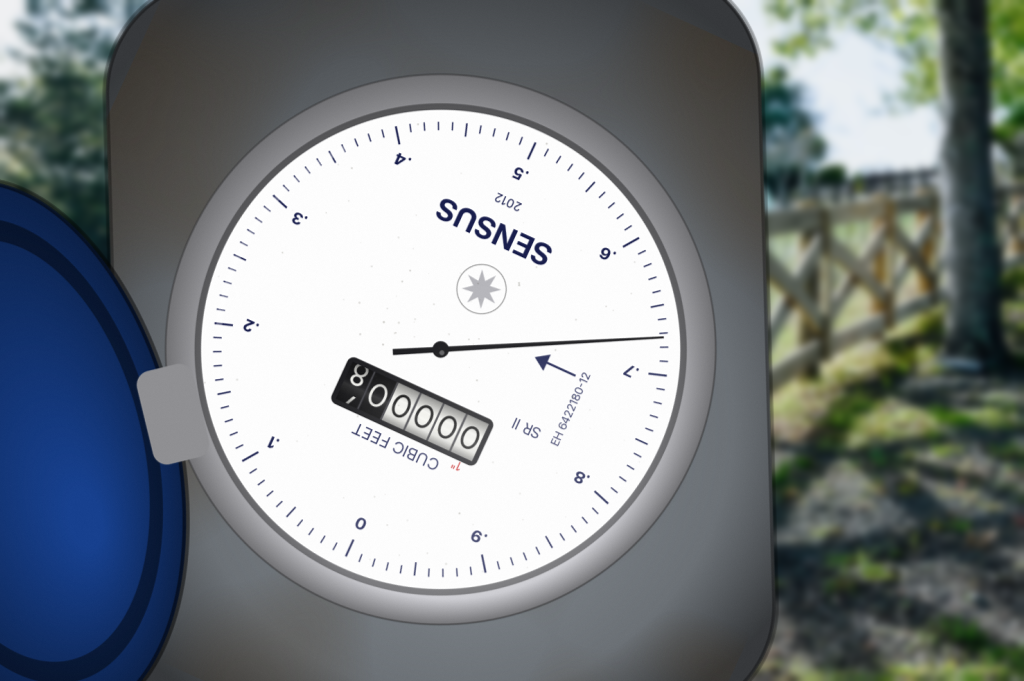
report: 7.67 (ft³)
